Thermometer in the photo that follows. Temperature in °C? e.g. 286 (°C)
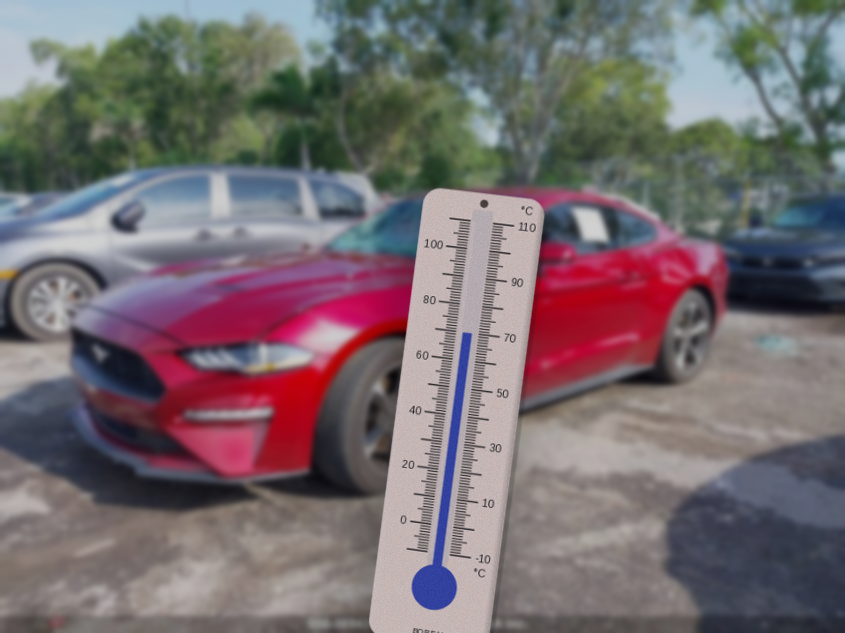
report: 70 (°C)
